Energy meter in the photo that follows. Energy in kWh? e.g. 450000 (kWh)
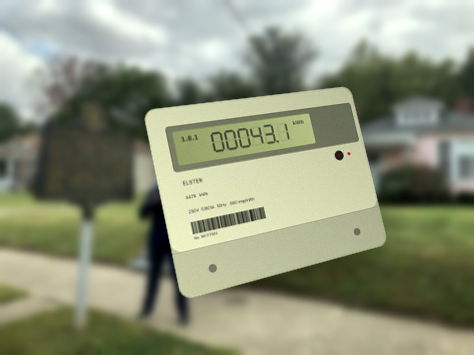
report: 43.1 (kWh)
